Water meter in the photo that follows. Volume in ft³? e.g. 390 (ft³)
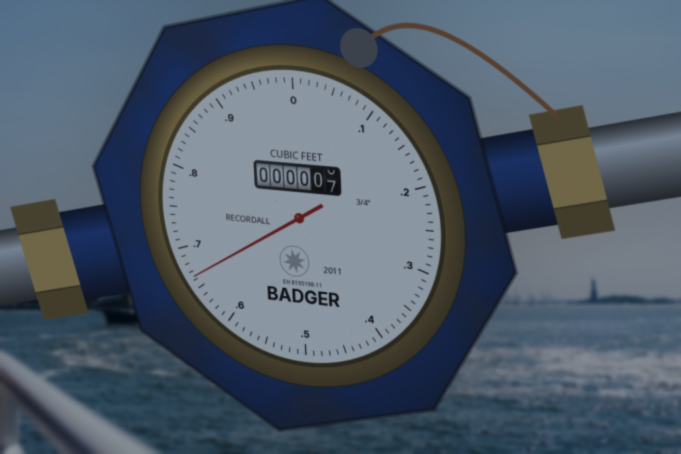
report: 6.66 (ft³)
